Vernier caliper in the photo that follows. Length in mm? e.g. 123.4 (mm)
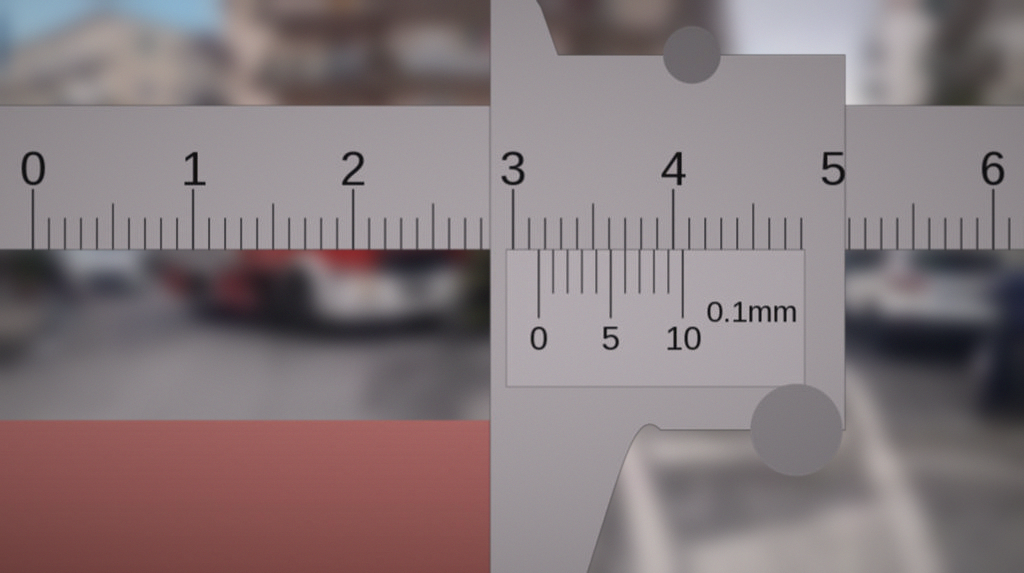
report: 31.6 (mm)
